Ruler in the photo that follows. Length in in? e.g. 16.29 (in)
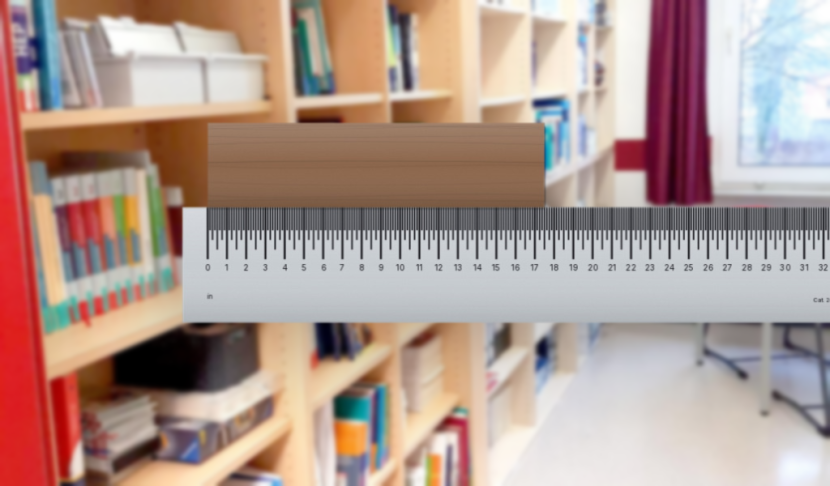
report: 17.5 (in)
